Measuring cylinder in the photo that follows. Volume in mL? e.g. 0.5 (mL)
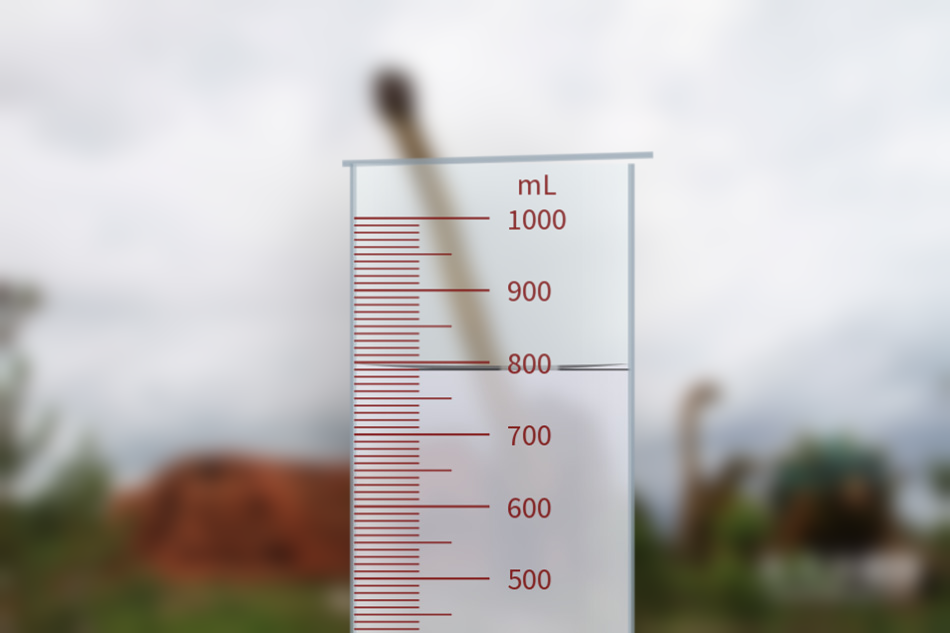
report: 790 (mL)
